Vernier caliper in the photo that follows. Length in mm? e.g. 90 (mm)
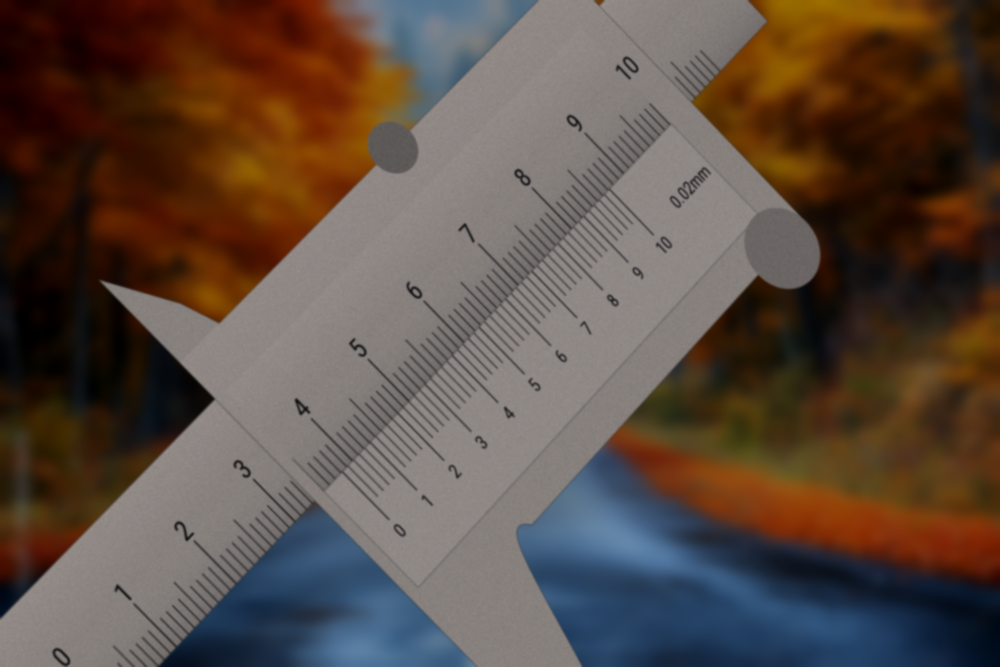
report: 38.2 (mm)
